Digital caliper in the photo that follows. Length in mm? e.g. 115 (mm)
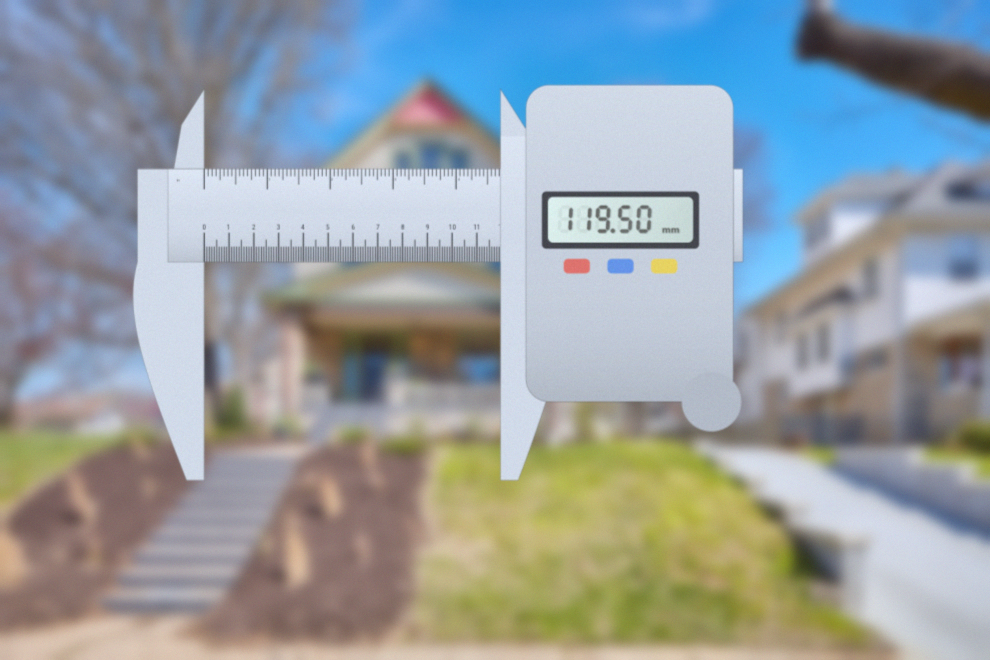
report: 119.50 (mm)
